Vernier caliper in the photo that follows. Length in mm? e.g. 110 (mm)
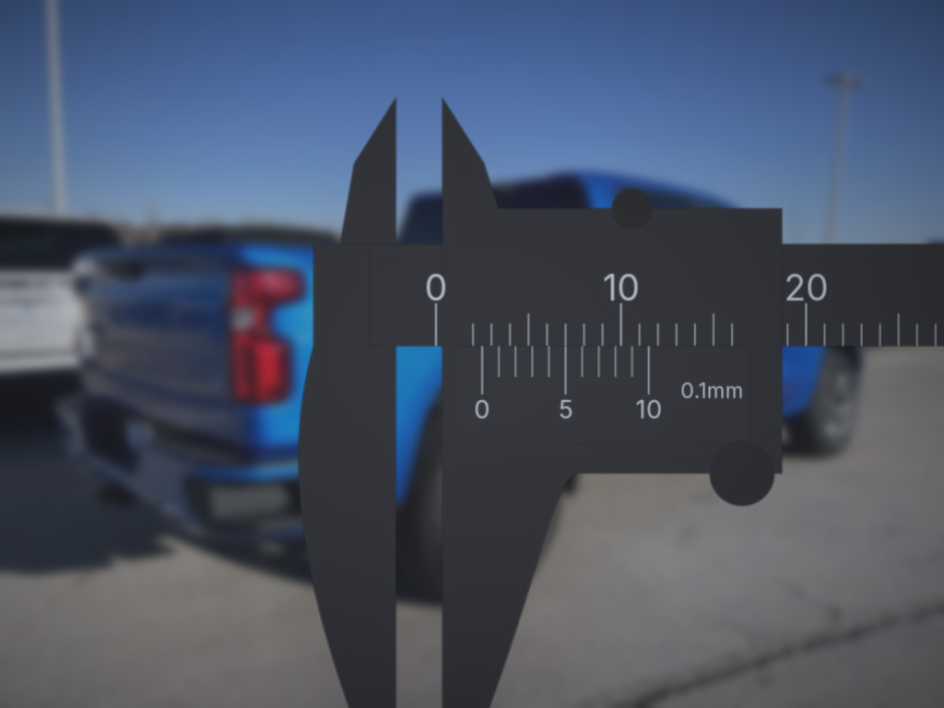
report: 2.5 (mm)
